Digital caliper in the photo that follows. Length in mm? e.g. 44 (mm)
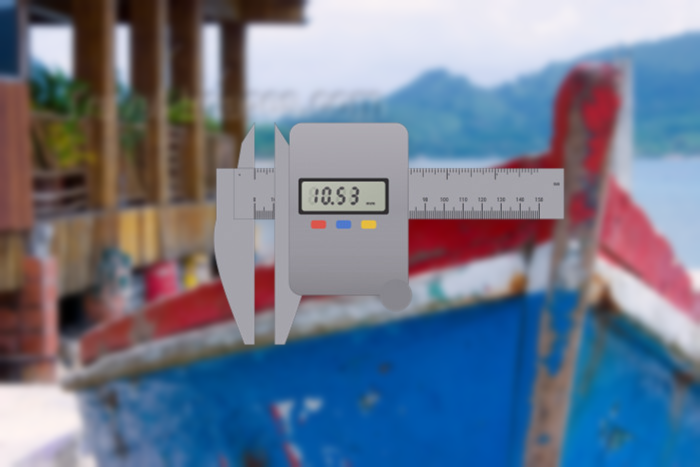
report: 10.53 (mm)
